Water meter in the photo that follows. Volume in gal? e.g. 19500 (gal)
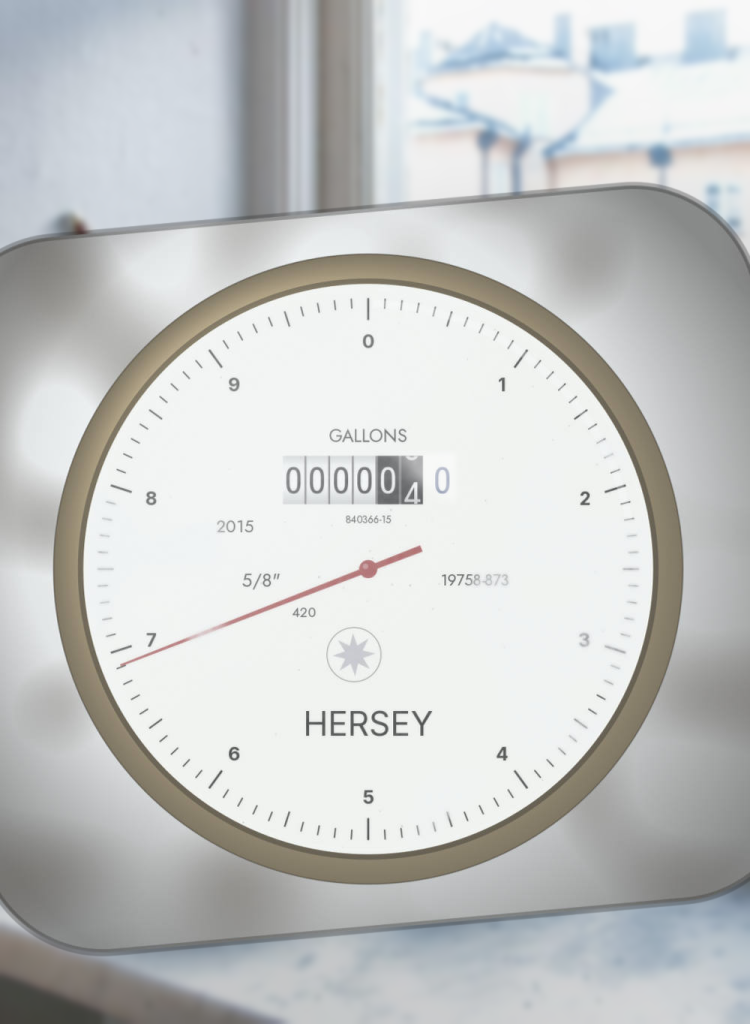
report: 36.9 (gal)
